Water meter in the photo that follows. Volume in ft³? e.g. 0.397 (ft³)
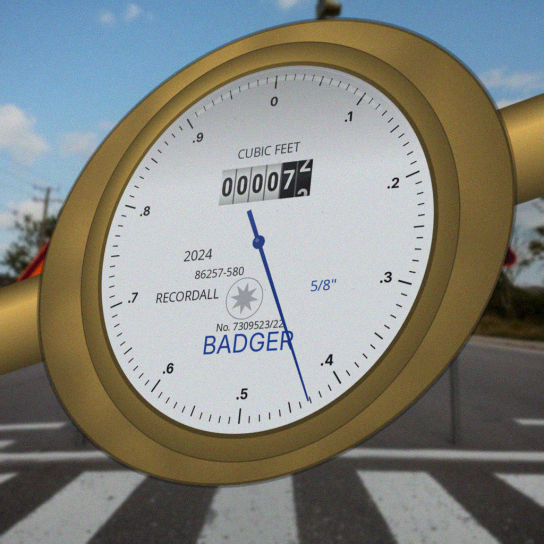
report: 72.43 (ft³)
